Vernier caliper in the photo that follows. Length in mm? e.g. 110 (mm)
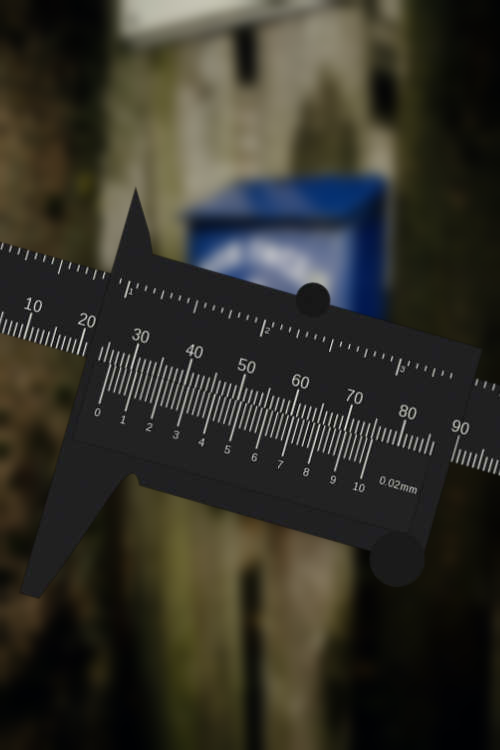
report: 26.2 (mm)
